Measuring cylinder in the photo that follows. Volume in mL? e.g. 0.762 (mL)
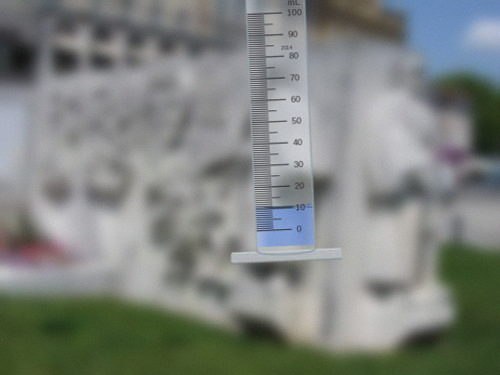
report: 10 (mL)
